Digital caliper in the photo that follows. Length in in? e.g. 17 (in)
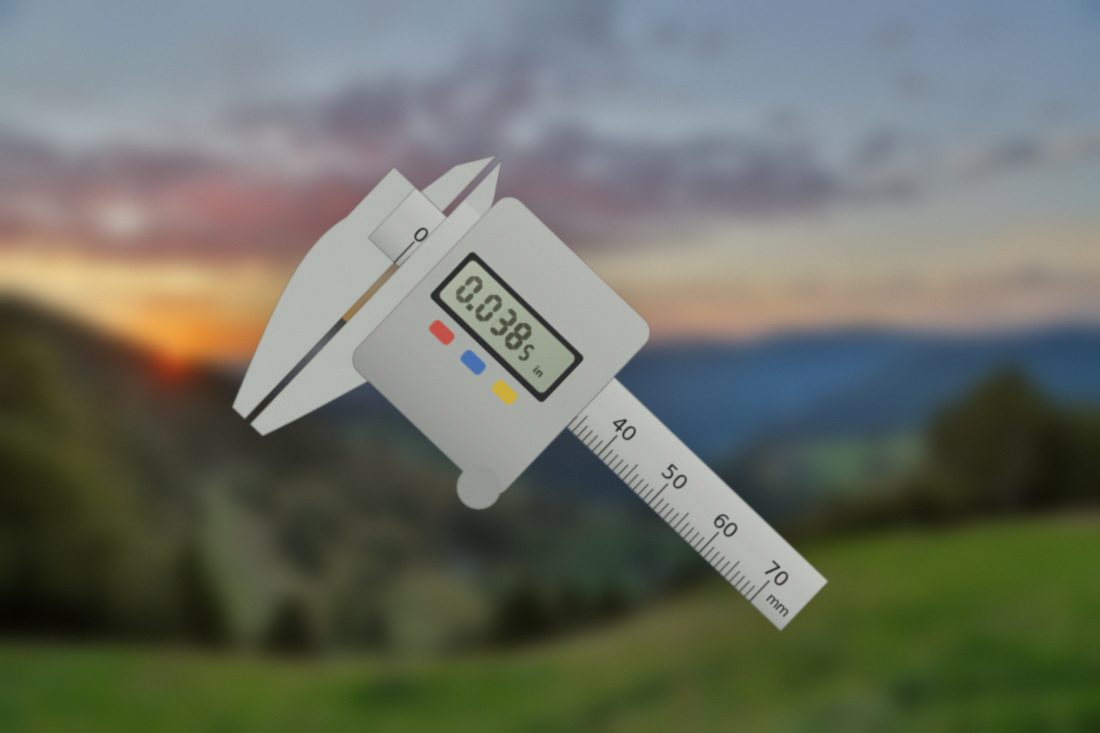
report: 0.0385 (in)
